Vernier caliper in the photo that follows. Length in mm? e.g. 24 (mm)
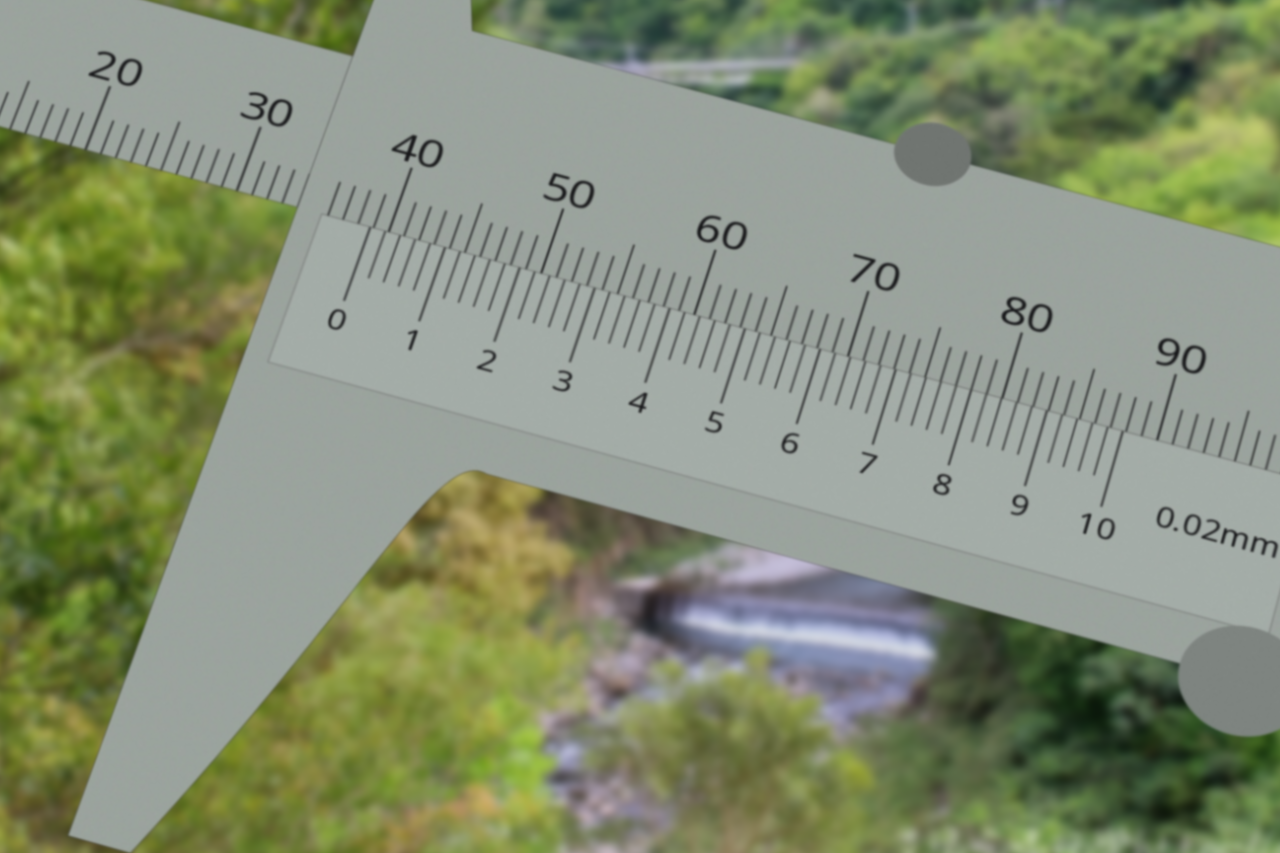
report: 38.8 (mm)
